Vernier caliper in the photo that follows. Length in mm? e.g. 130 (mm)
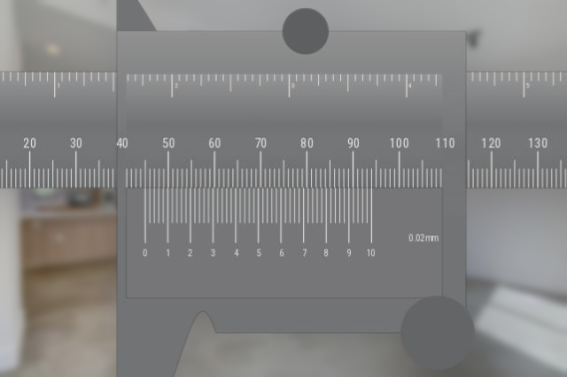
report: 45.0 (mm)
